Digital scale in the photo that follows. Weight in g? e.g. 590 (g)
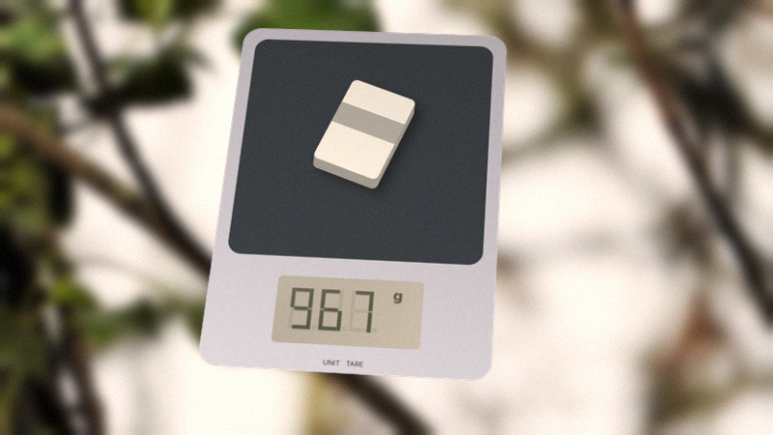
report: 967 (g)
